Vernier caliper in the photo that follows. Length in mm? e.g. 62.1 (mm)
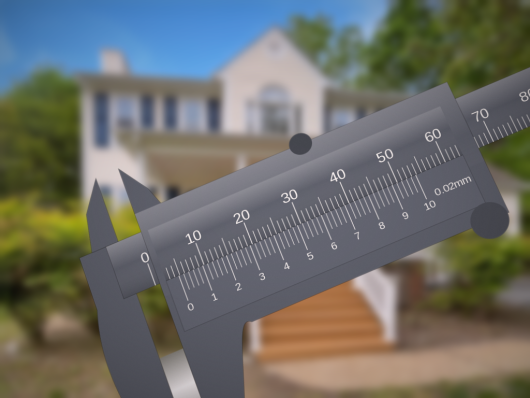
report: 4.8 (mm)
